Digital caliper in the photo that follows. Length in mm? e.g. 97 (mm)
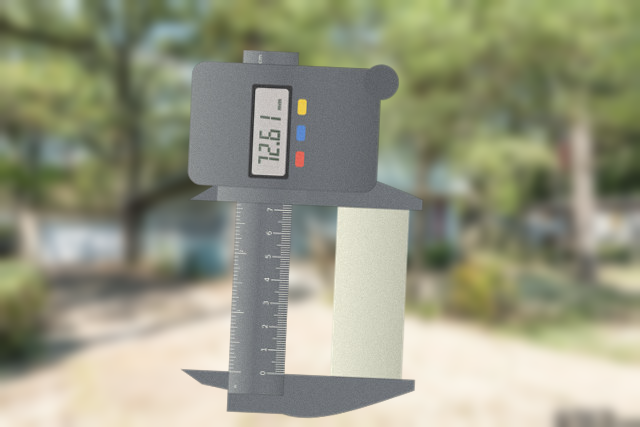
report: 72.61 (mm)
